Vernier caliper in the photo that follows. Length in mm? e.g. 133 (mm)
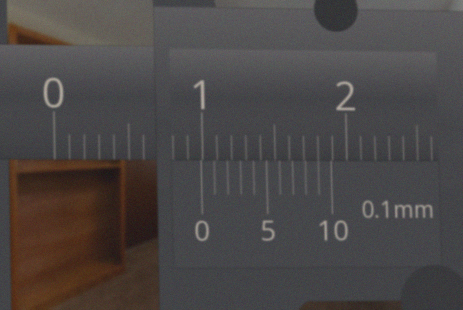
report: 9.9 (mm)
